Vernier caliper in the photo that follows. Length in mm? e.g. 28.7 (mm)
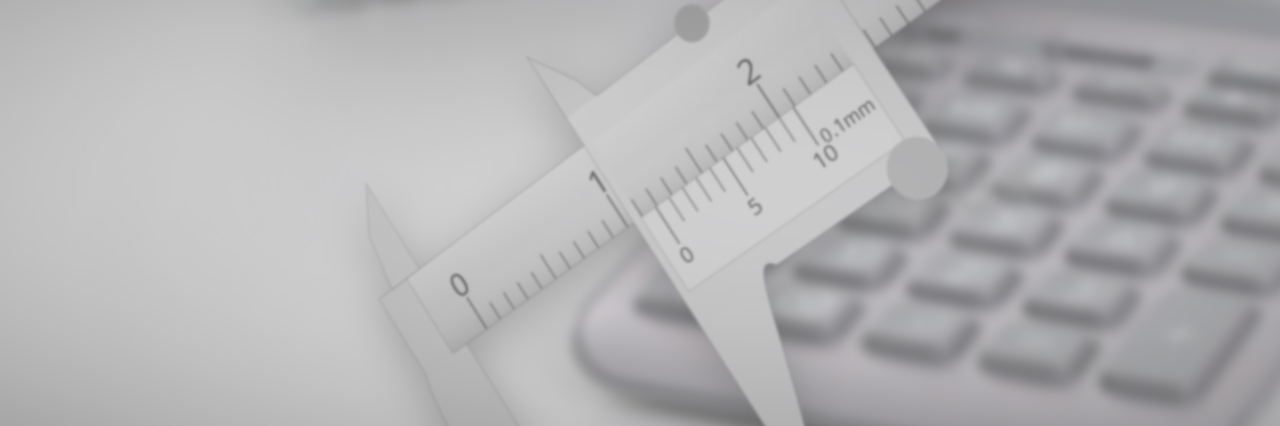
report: 11.9 (mm)
